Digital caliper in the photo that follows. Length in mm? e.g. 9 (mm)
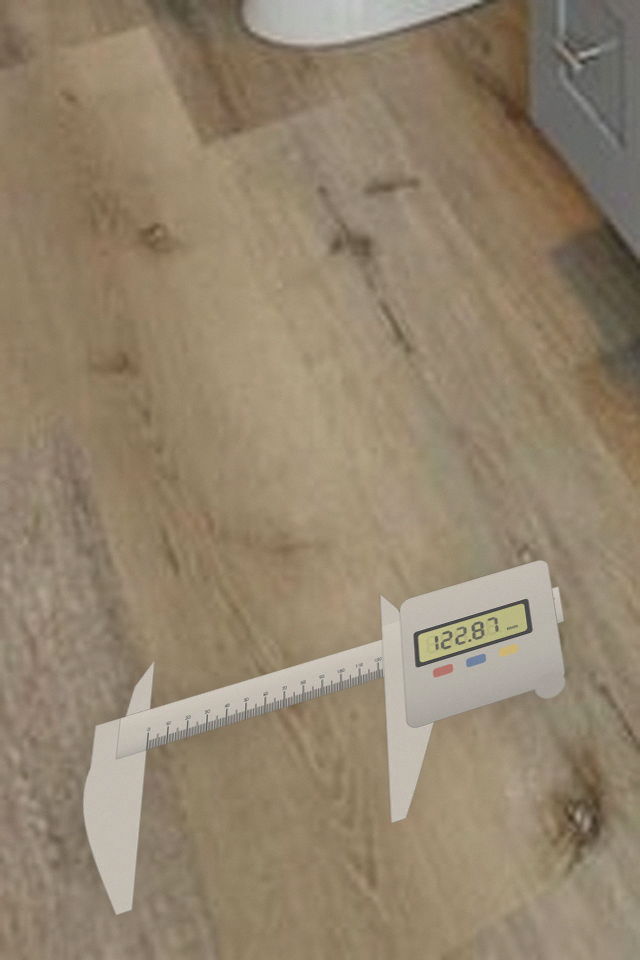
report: 122.87 (mm)
